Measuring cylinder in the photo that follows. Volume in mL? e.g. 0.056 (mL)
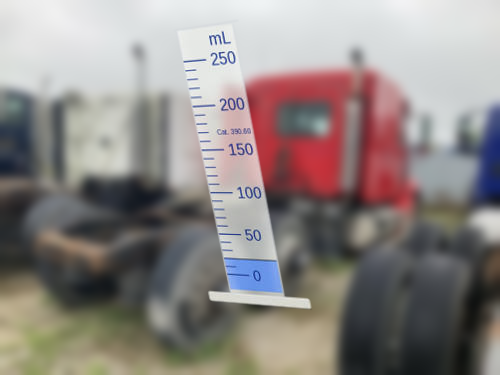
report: 20 (mL)
